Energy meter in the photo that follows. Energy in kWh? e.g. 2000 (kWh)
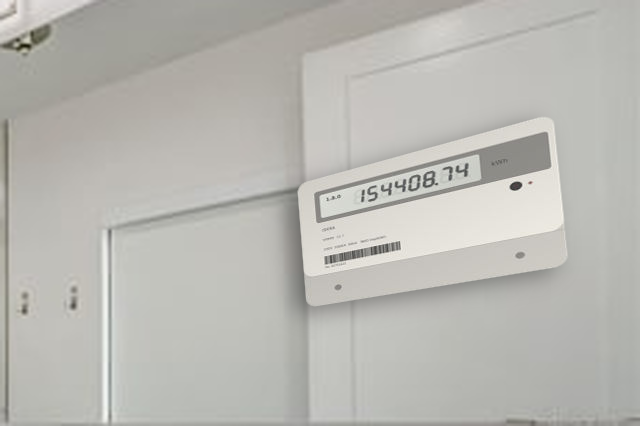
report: 154408.74 (kWh)
